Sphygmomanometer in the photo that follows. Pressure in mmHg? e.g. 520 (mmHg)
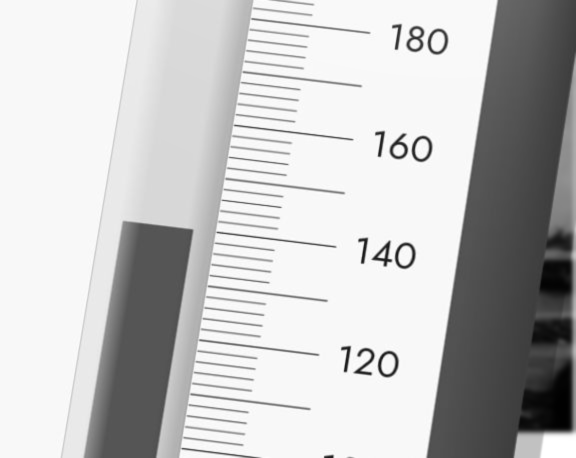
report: 140 (mmHg)
